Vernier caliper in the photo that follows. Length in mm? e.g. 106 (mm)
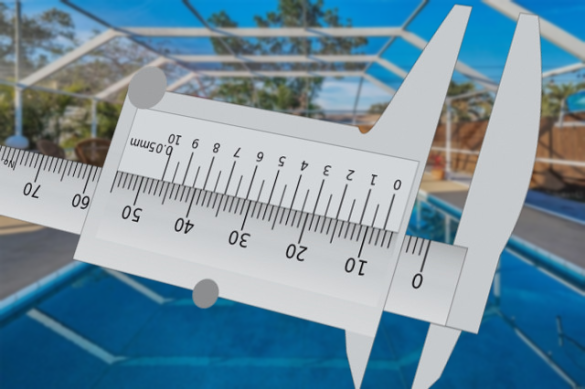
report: 7.4 (mm)
